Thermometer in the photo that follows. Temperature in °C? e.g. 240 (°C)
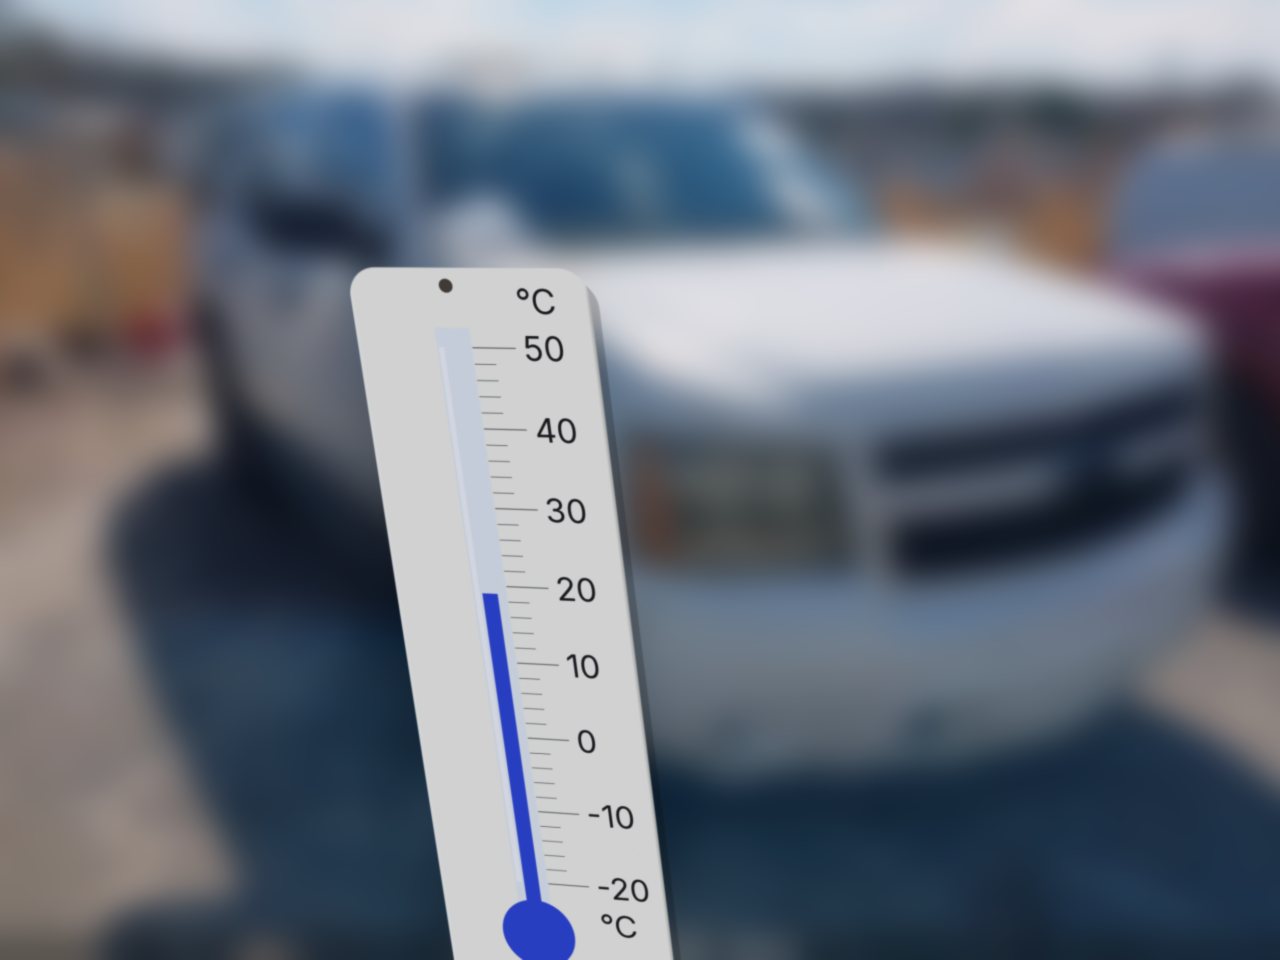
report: 19 (°C)
